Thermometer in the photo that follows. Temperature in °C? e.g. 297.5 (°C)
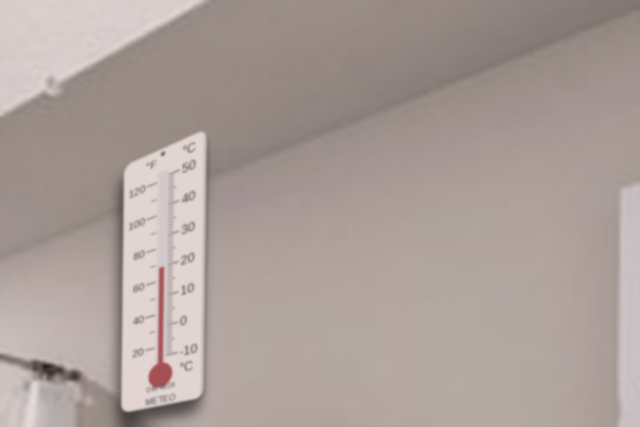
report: 20 (°C)
